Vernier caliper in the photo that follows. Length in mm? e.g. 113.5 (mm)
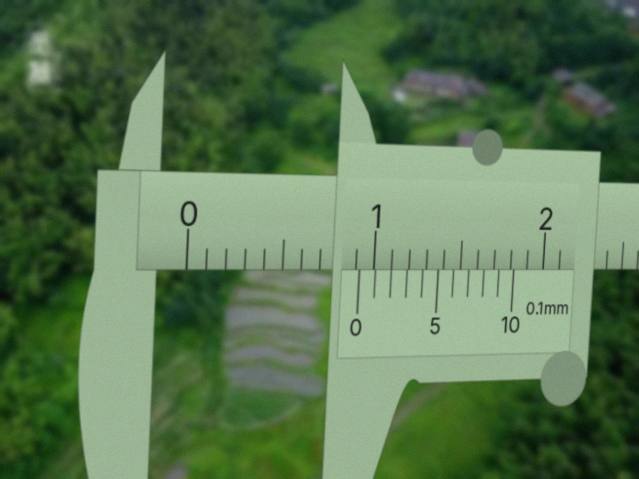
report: 9.2 (mm)
